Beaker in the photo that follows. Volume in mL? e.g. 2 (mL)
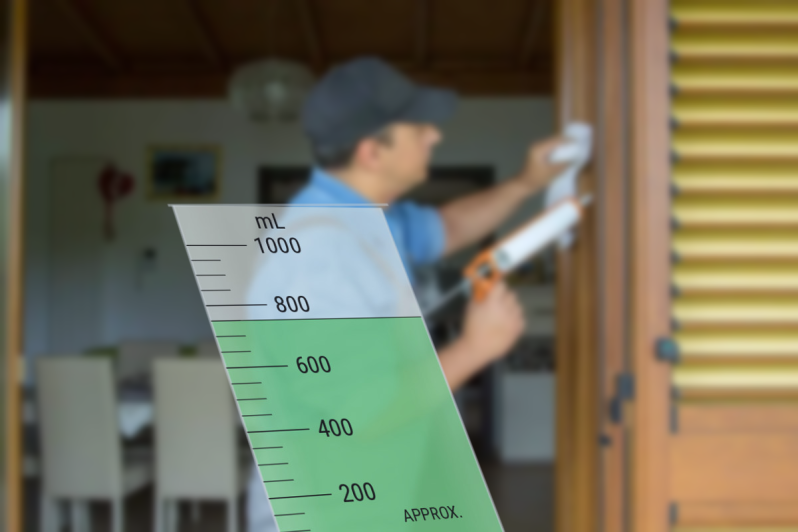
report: 750 (mL)
